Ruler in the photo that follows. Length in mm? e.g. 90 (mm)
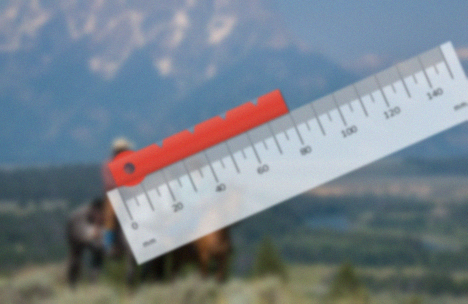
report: 80 (mm)
